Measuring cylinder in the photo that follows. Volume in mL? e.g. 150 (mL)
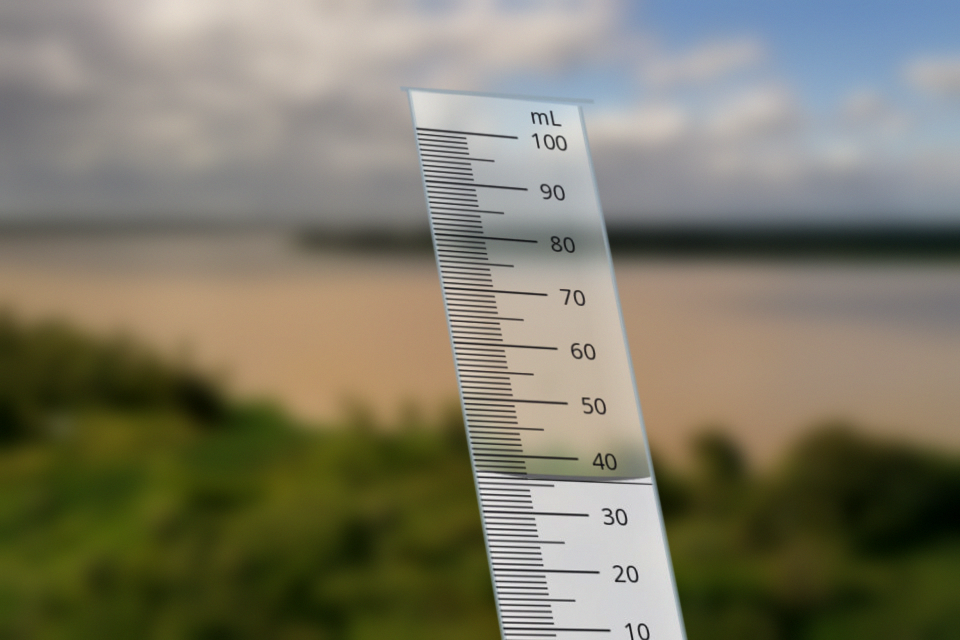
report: 36 (mL)
